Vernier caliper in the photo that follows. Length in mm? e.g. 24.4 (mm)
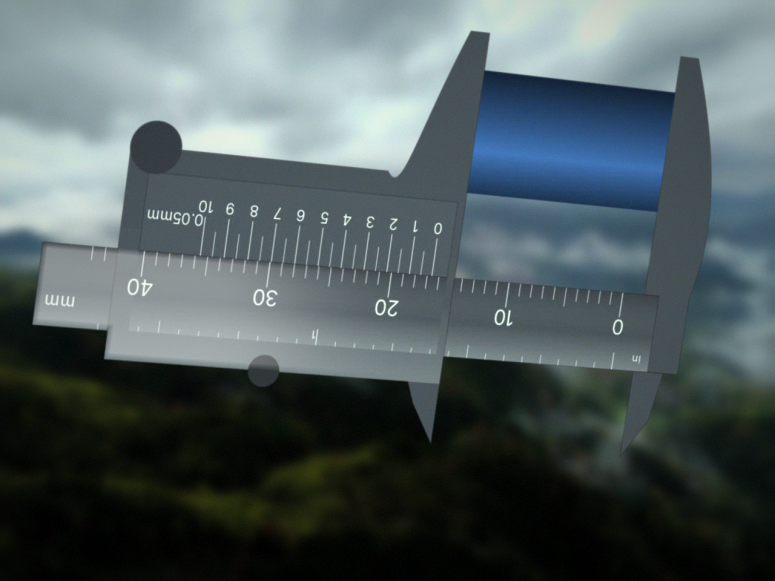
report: 16.6 (mm)
